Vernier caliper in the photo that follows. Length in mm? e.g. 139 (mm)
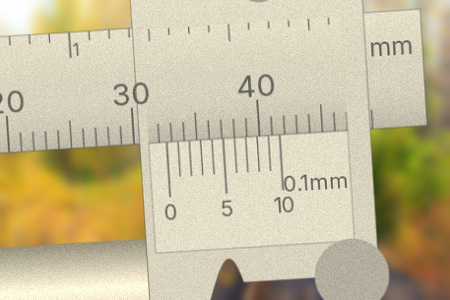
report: 32.6 (mm)
